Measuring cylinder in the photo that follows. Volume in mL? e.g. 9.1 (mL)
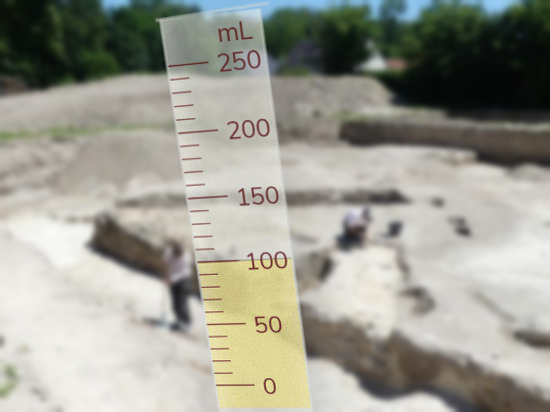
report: 100 (mL)
